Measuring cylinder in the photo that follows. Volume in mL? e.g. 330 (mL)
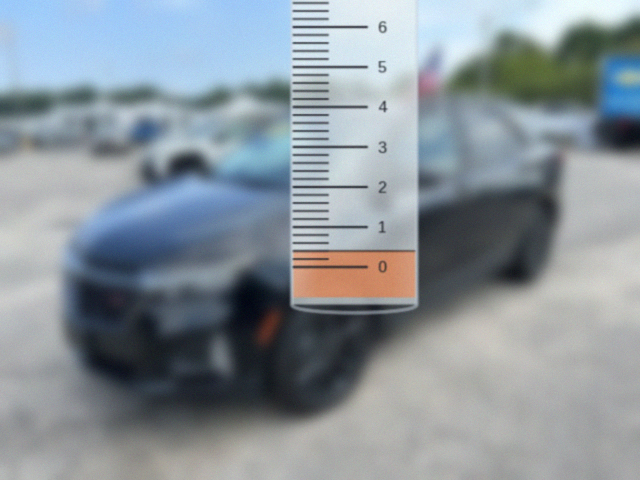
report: 0.4 (mL)
